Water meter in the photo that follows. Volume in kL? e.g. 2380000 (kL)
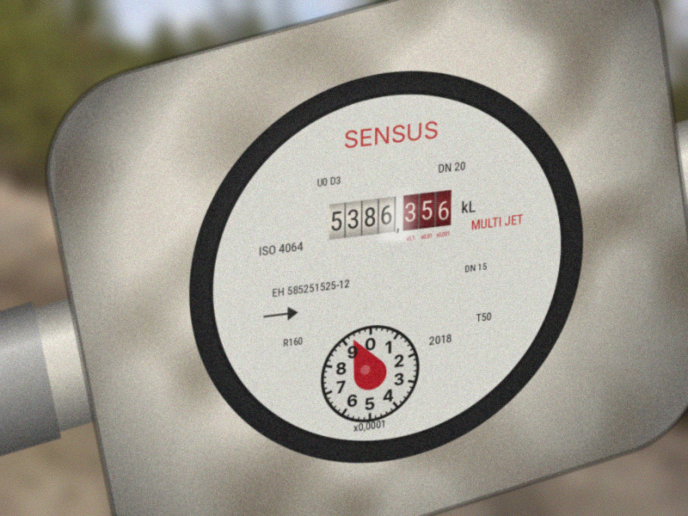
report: 5386.3559 (kL)
